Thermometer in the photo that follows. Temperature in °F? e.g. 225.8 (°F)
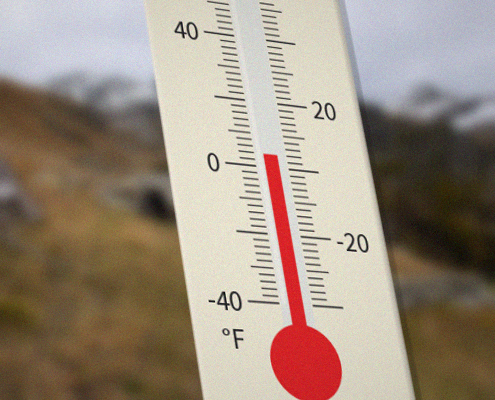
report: 4 (°F)
